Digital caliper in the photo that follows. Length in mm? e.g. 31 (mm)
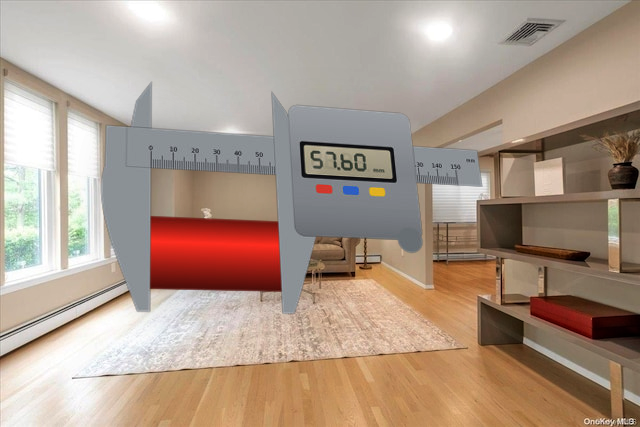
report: 57.60 (mm)
